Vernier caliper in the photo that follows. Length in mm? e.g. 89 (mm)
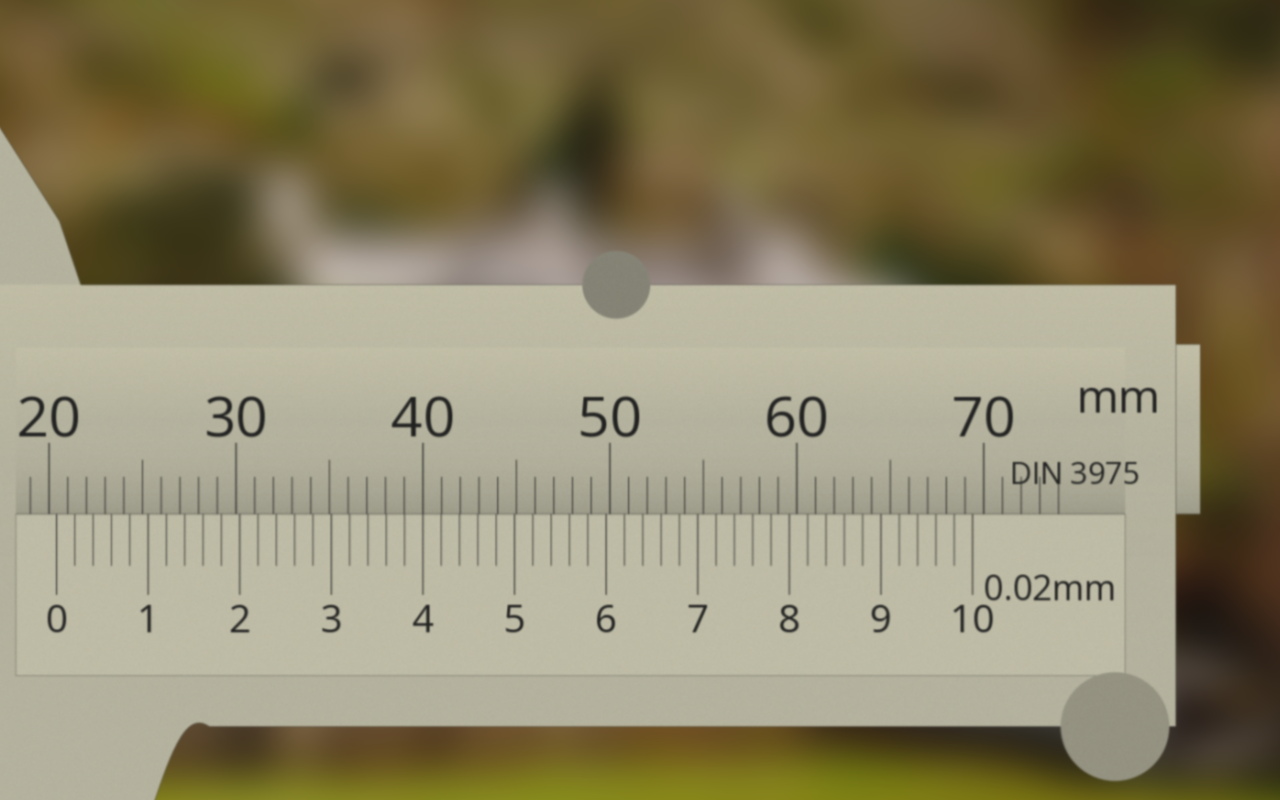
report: 20.4 (mm)
